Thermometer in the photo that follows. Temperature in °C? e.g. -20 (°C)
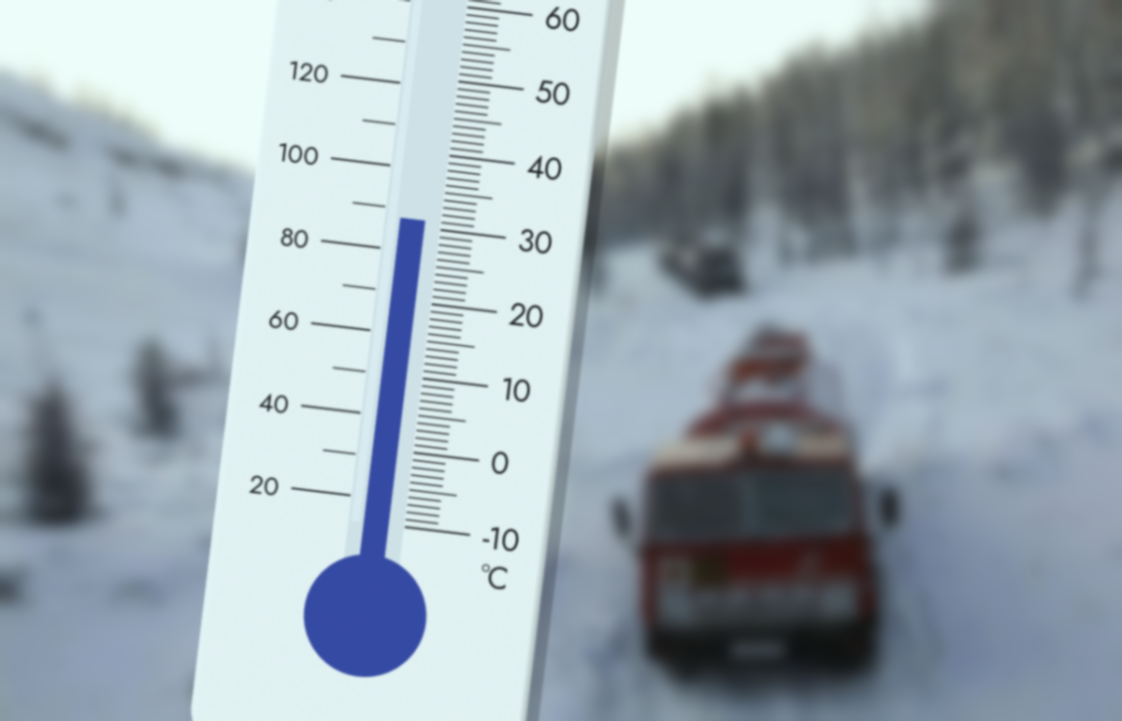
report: 31 (°C)
